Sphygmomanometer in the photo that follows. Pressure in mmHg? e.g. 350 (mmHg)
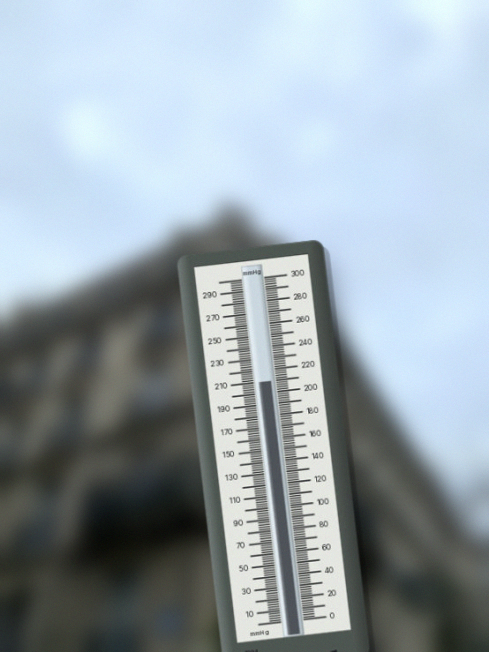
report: 210 (mmHg)
